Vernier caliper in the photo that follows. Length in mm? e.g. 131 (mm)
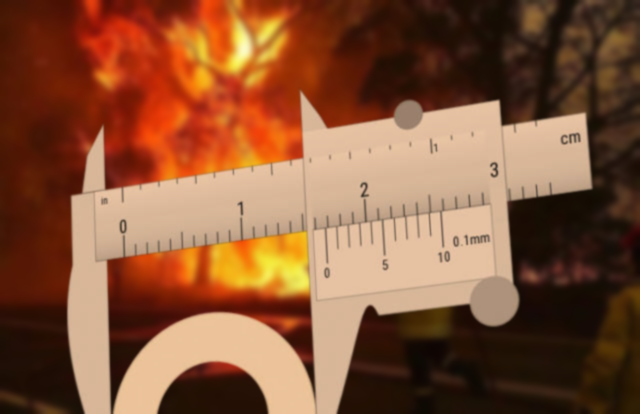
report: 16.8 (mm)
